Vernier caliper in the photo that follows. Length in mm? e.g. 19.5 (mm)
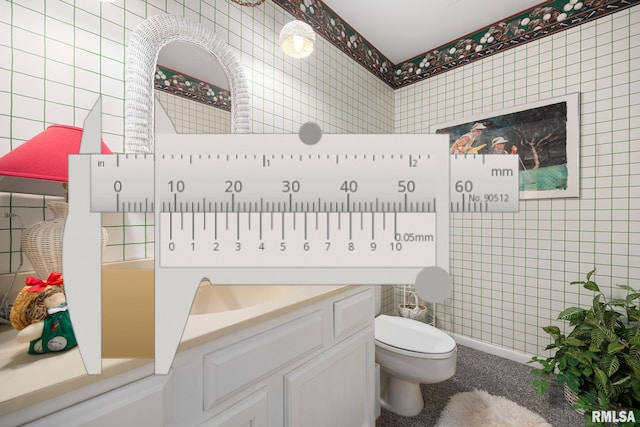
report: 9.2 (mm)
